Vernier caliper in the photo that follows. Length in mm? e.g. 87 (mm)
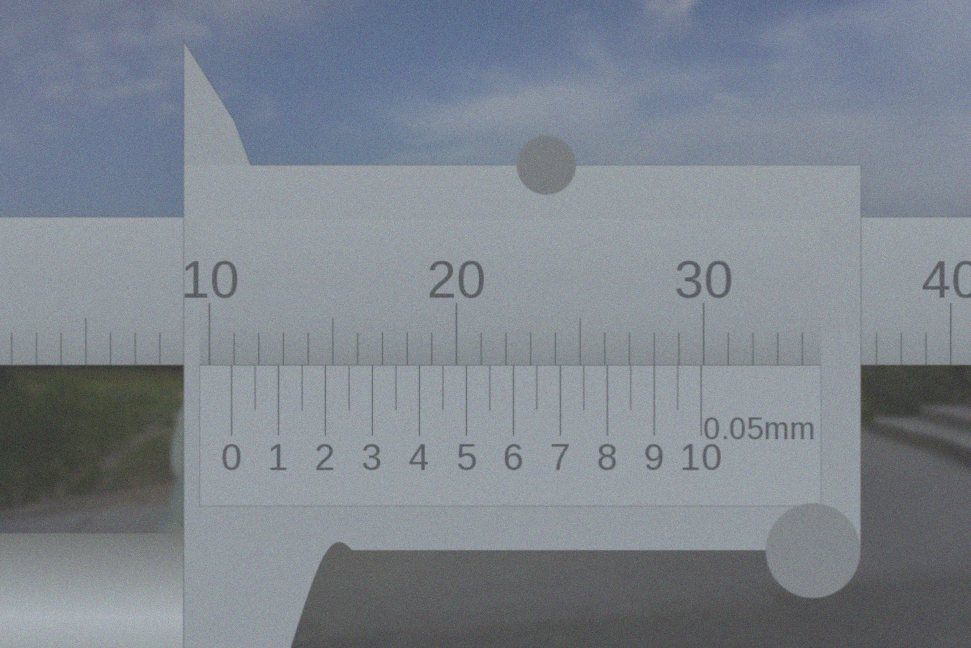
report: 10.90 (mm)
